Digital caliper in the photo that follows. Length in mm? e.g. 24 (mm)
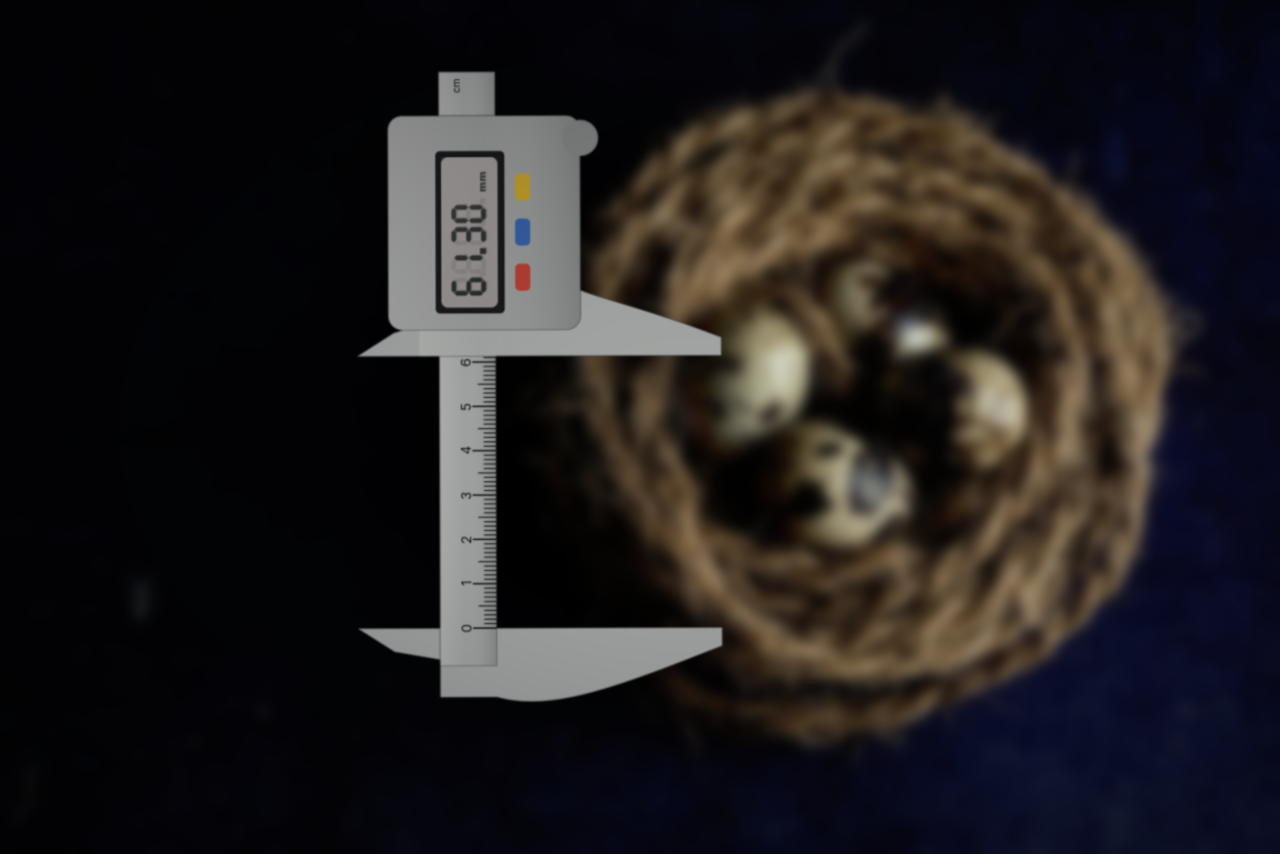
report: 61.30 (mm)
